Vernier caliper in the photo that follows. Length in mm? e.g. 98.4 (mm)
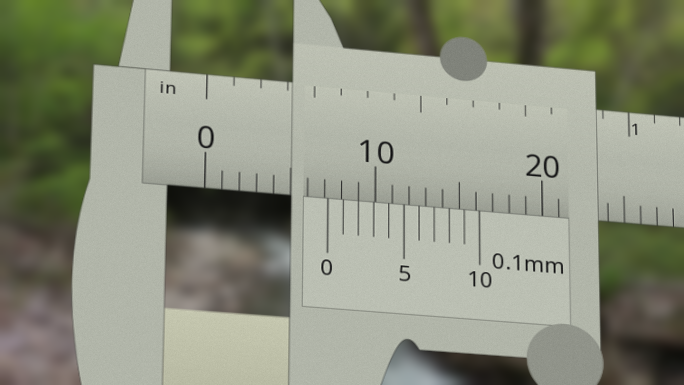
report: 7.2 (mm)
